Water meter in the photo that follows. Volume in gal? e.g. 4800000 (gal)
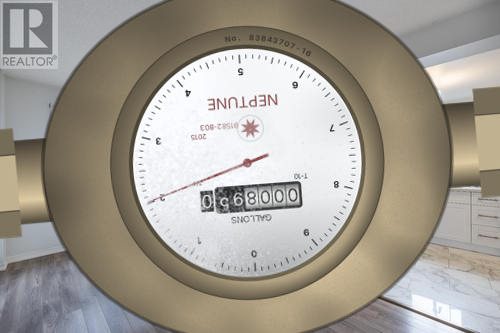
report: 8952.0 (gal)
